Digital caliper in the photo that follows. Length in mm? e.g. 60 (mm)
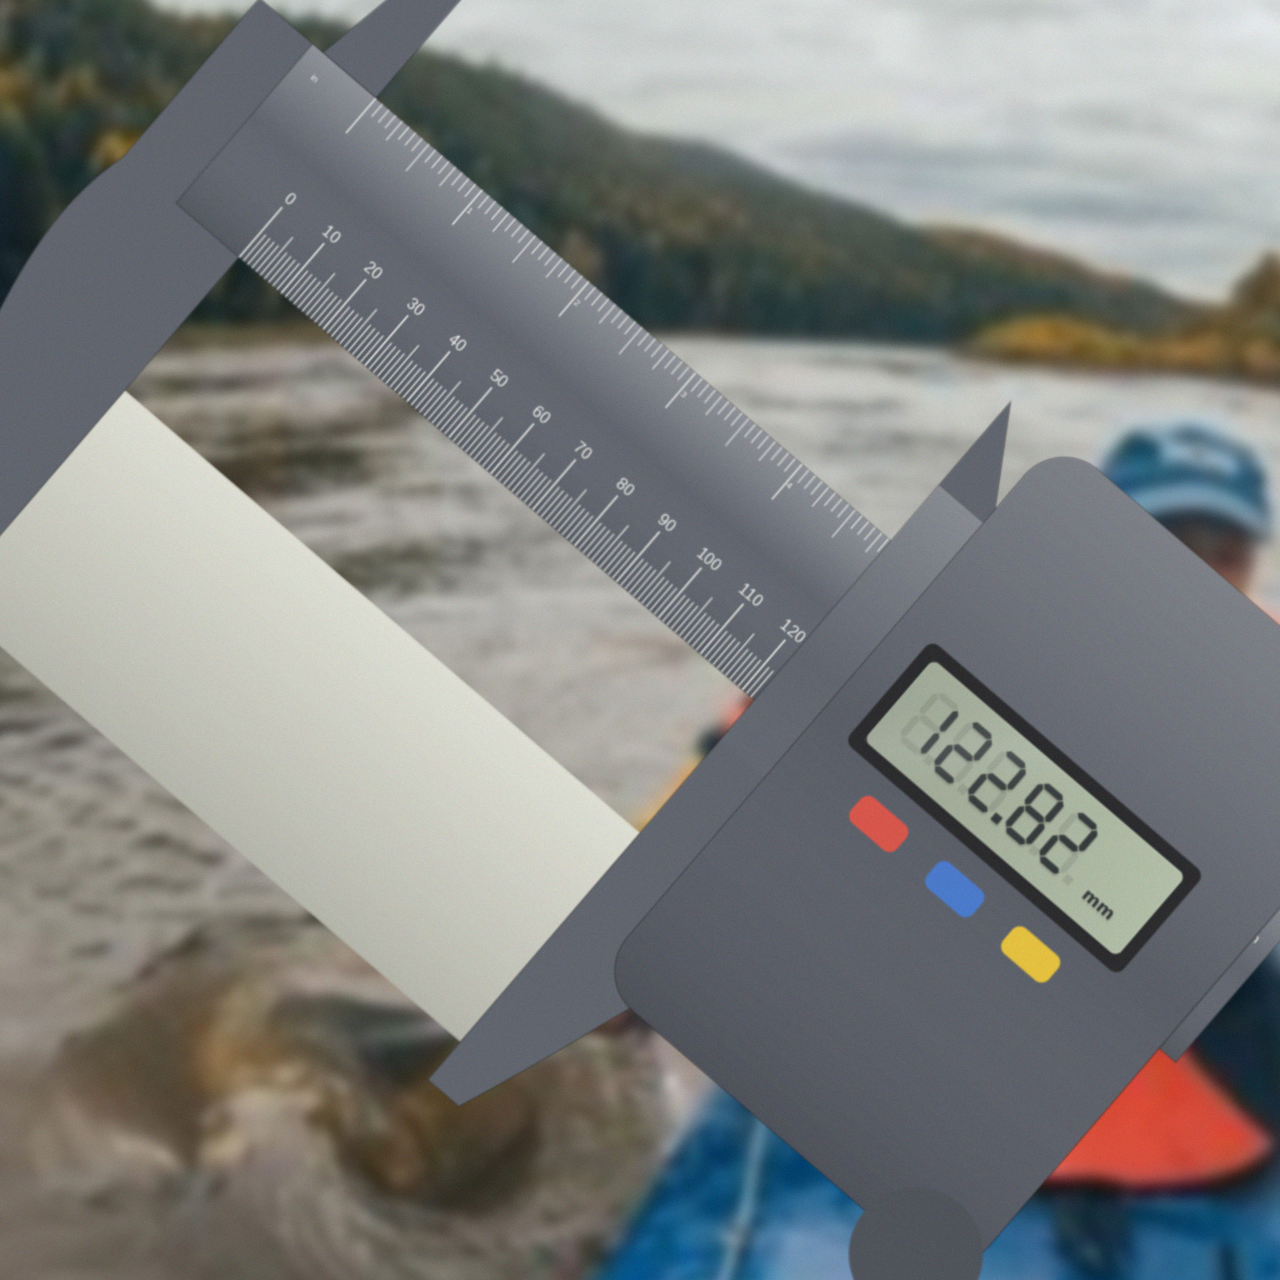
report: 122.82 (mm)
